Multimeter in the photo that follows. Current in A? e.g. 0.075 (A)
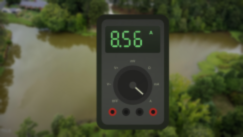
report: 8.56 (A)
